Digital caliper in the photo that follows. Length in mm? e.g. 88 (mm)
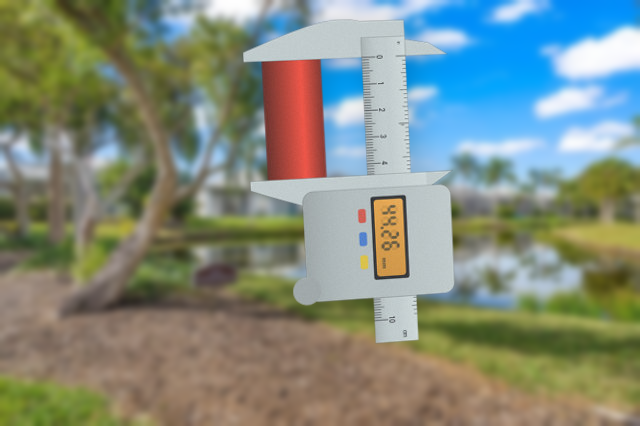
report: 44.26 (mm)
